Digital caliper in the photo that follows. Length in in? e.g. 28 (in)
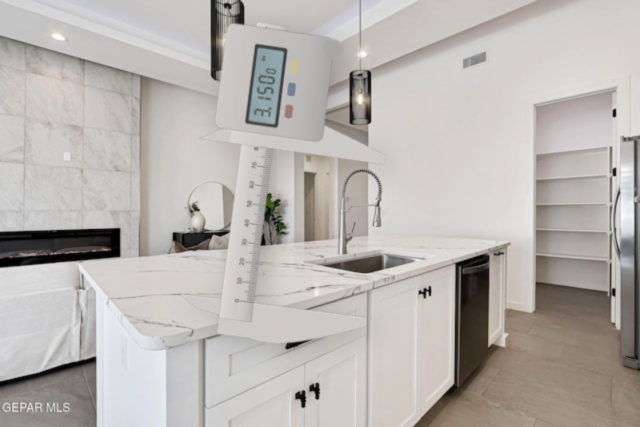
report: 3.1500 (in)
